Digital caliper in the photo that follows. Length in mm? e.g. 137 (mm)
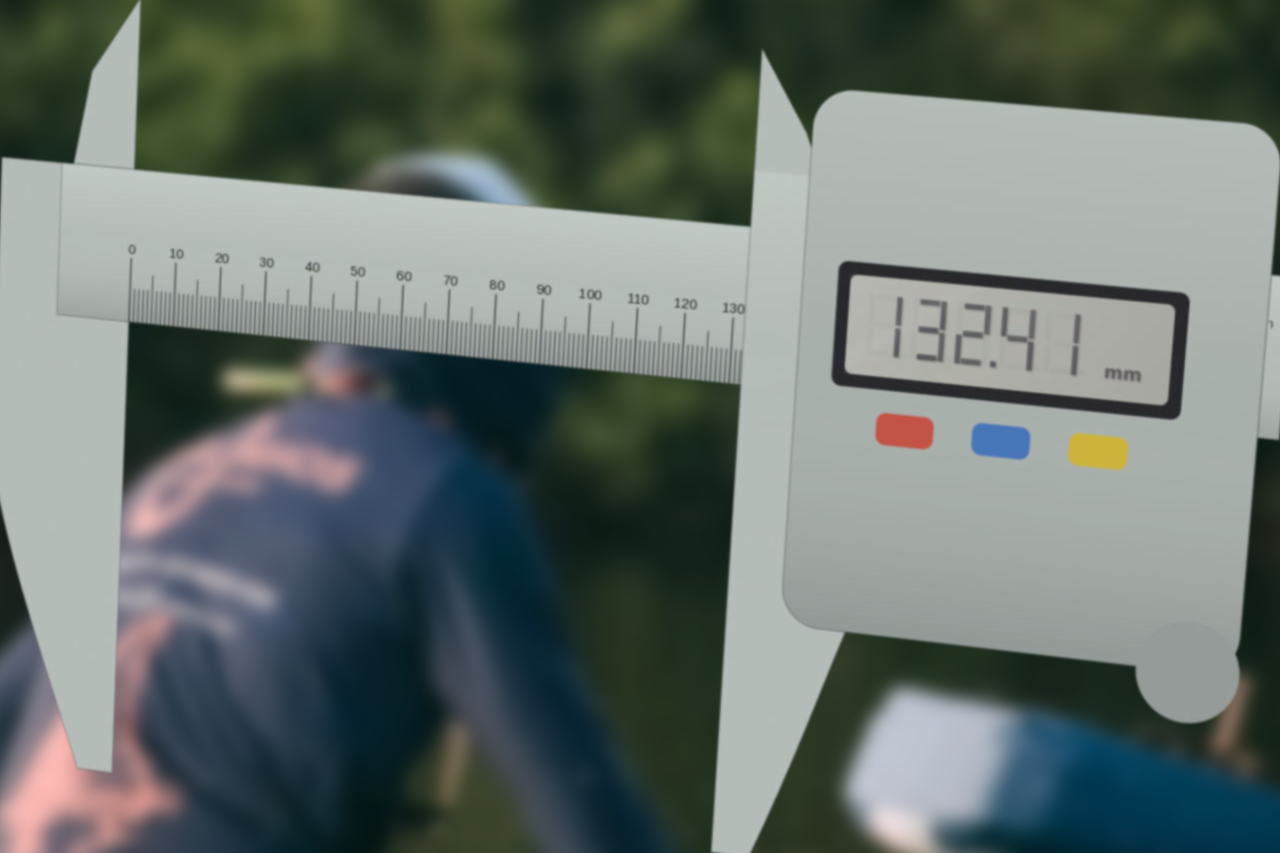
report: 132.41 (mm)
